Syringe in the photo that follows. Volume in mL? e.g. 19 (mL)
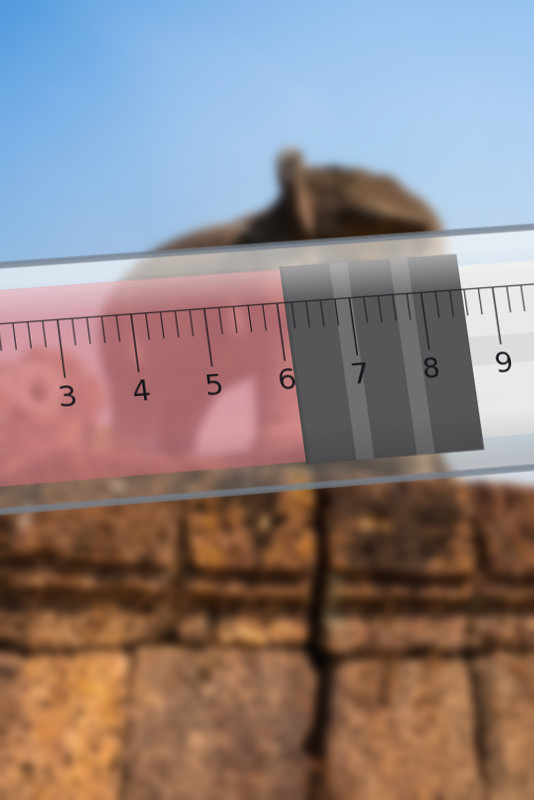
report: 6.1 (mL)
